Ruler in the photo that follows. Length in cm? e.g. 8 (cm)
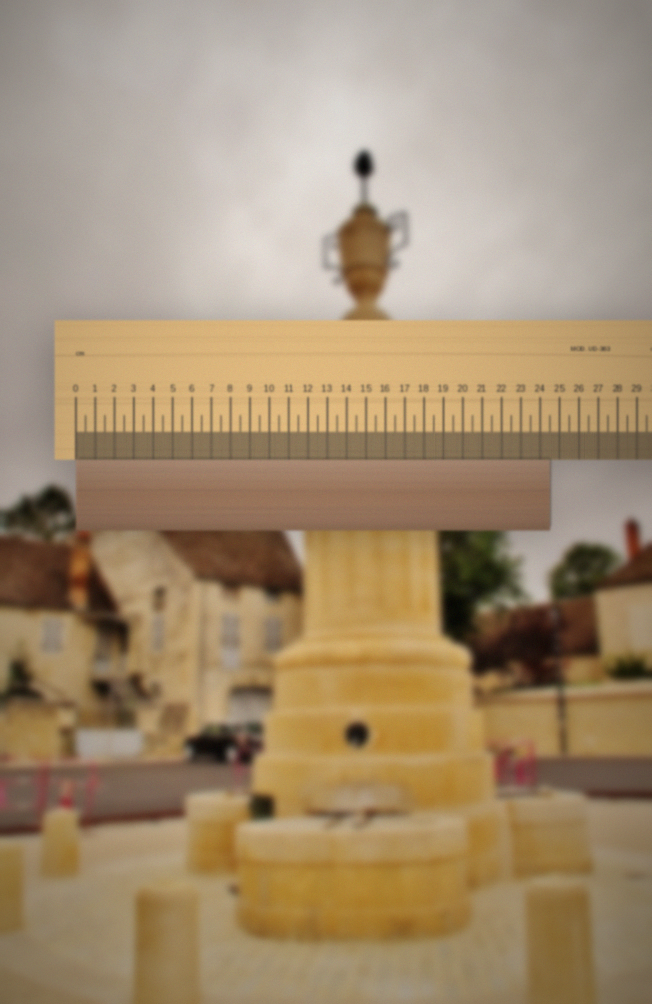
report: 24.5 (cm)
